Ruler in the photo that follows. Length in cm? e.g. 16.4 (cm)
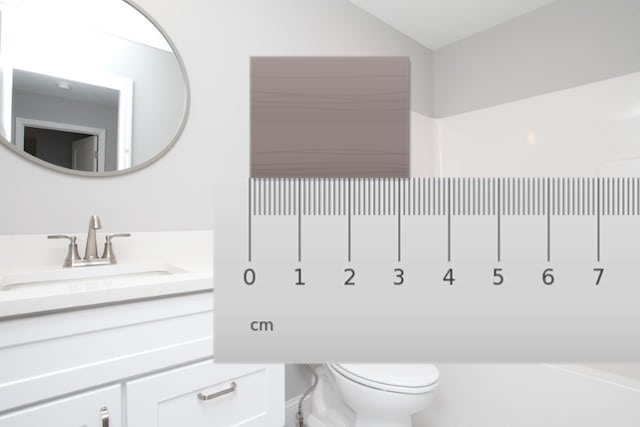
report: 3.2 (cm)
